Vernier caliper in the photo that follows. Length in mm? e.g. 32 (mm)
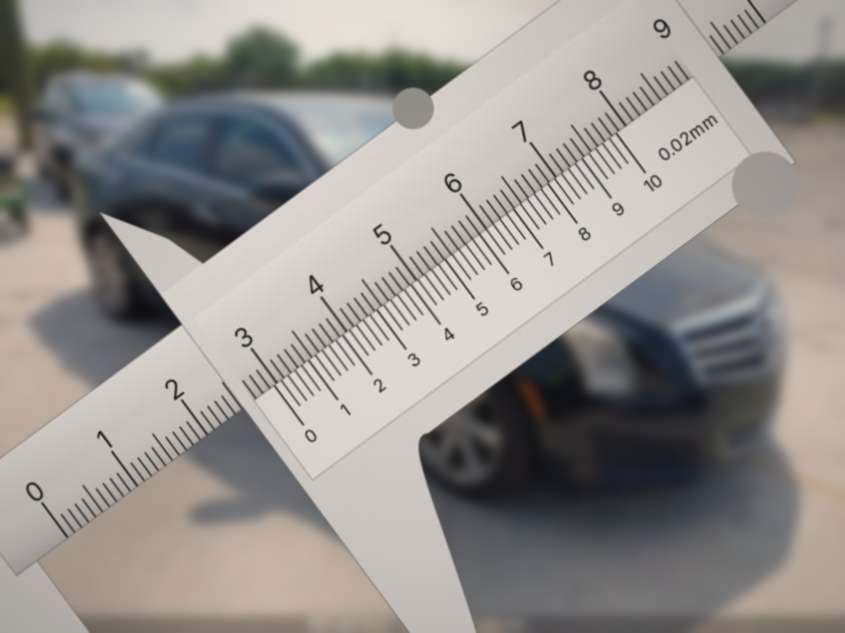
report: 29.6 (mm)
